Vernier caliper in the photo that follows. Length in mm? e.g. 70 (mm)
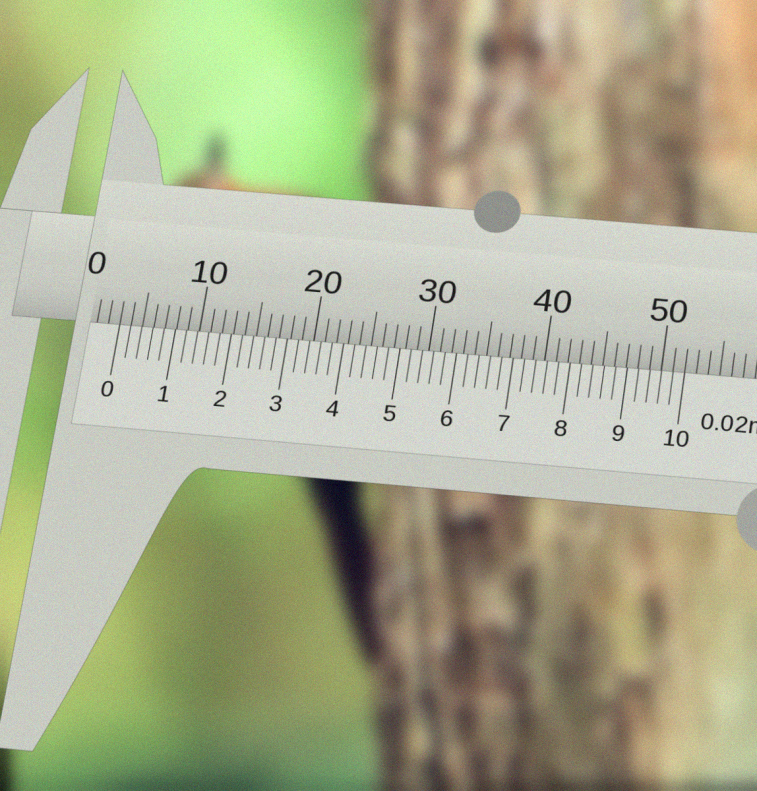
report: 3.0 (mm)
